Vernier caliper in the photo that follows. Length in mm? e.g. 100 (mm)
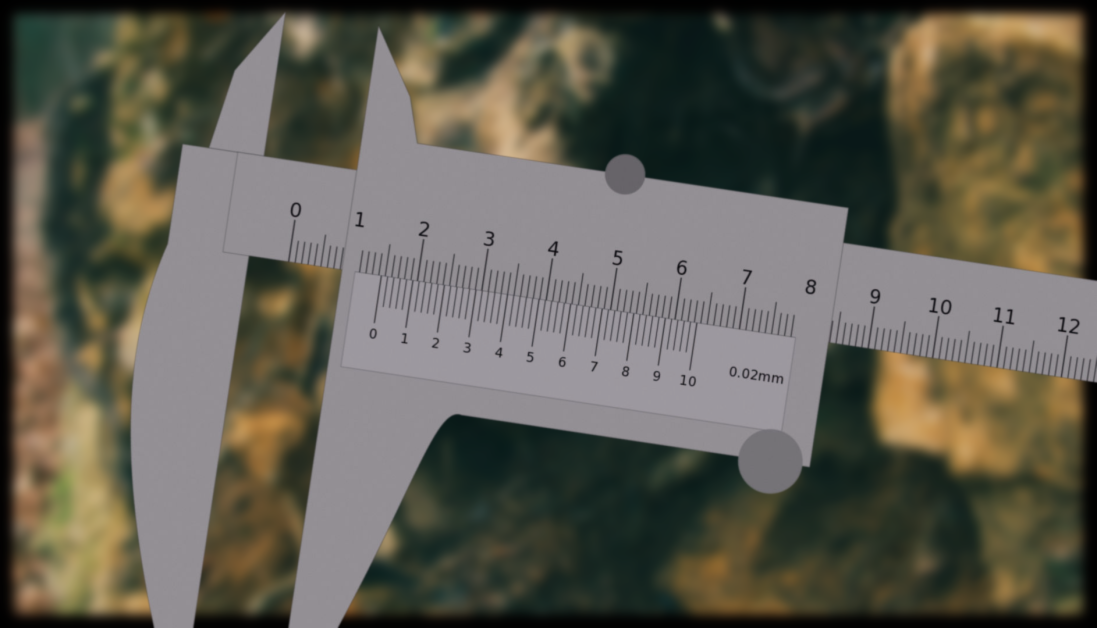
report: 14.4 (mm)
